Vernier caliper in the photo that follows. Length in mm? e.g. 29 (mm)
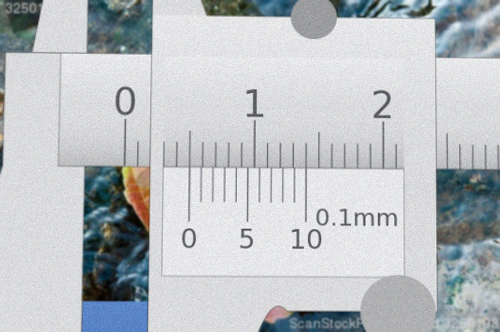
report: 5.0 (mm)
